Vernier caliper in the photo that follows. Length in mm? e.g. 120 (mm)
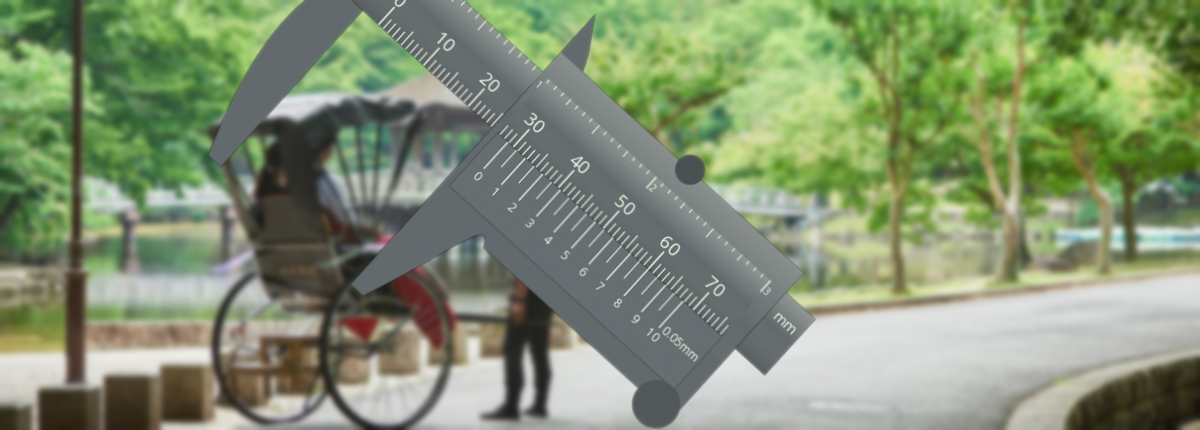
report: 28.8 (mm)
